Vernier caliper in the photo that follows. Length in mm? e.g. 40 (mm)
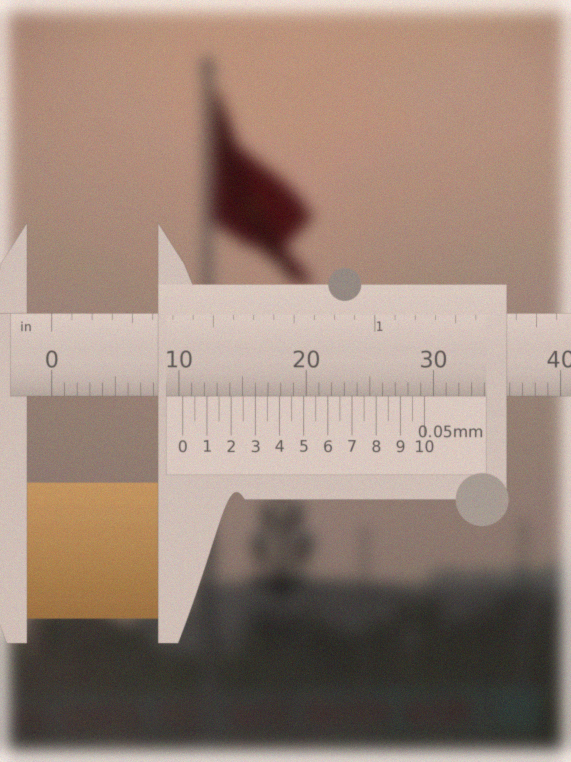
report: 10.3 (mm)
